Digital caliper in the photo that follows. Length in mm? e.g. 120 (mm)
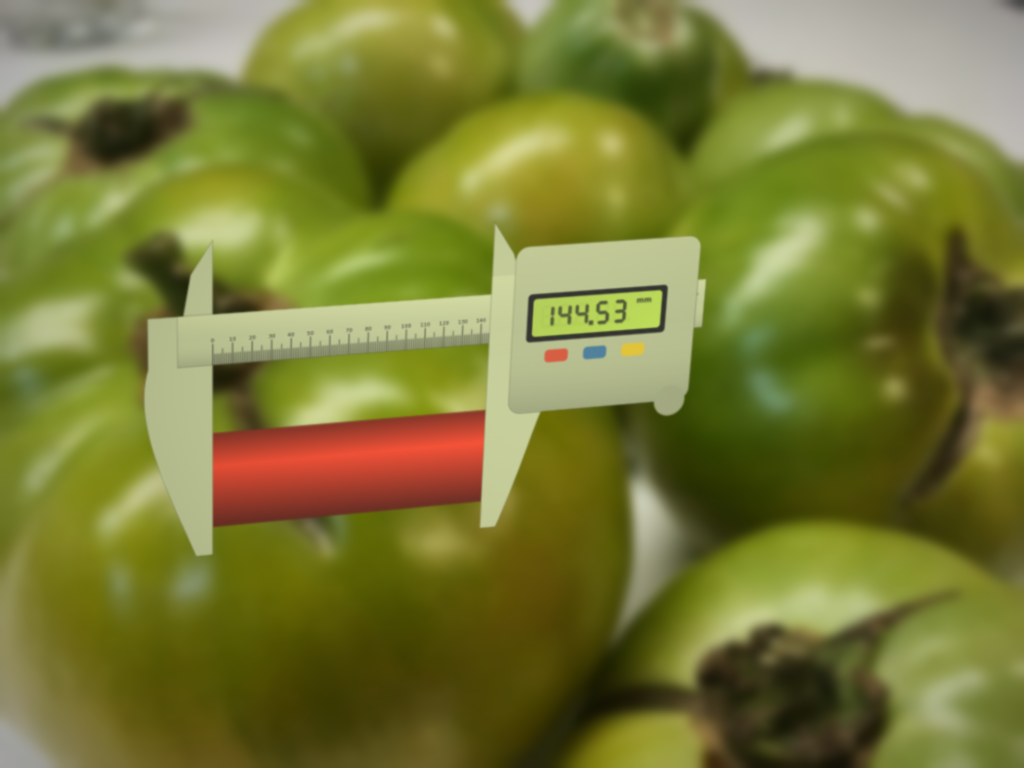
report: 144.53 (mm)
